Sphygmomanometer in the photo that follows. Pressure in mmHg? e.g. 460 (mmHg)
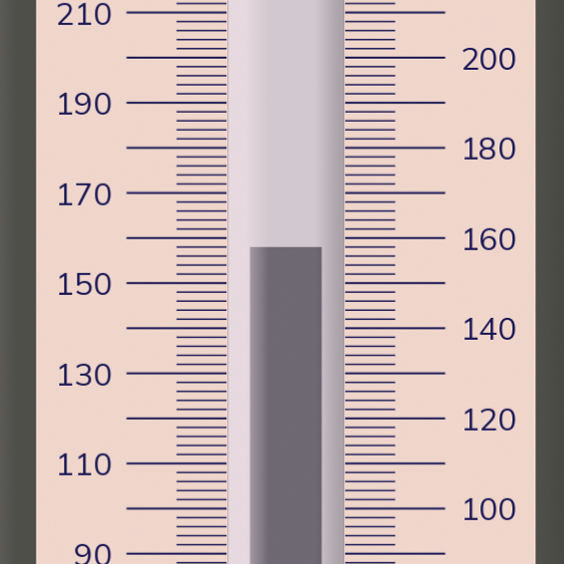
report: 158 (mmHg)
